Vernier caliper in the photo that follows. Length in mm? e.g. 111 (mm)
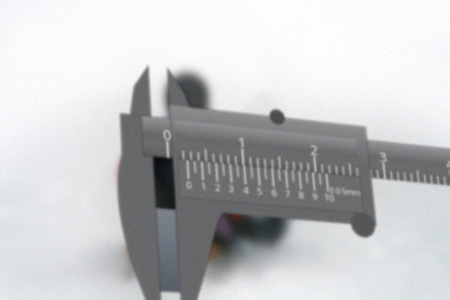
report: 2.5 (mm)
